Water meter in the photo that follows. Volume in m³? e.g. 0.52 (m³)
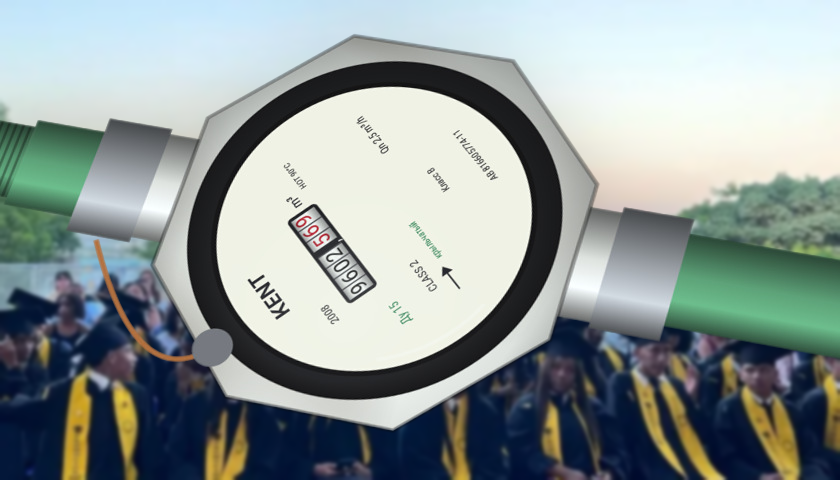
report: 9602.569 (m³)
